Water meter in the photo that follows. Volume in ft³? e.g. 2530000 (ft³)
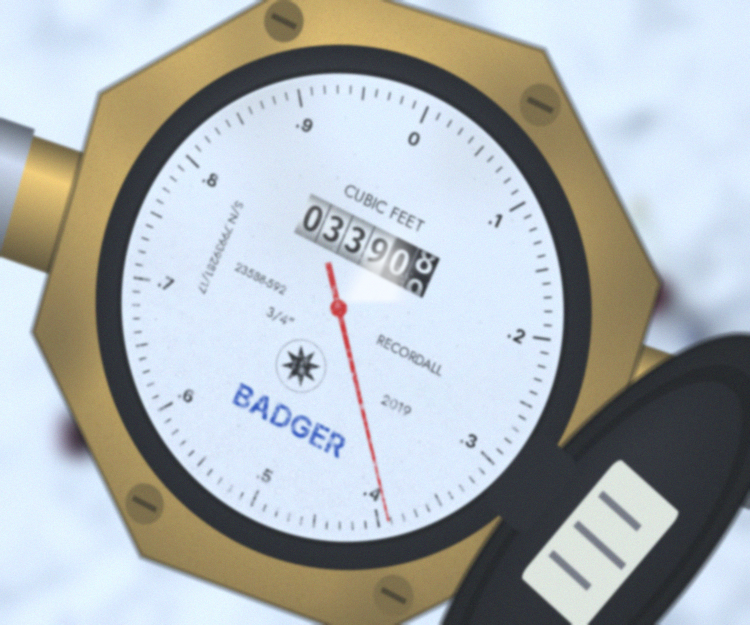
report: 33908.39 (ft³)
